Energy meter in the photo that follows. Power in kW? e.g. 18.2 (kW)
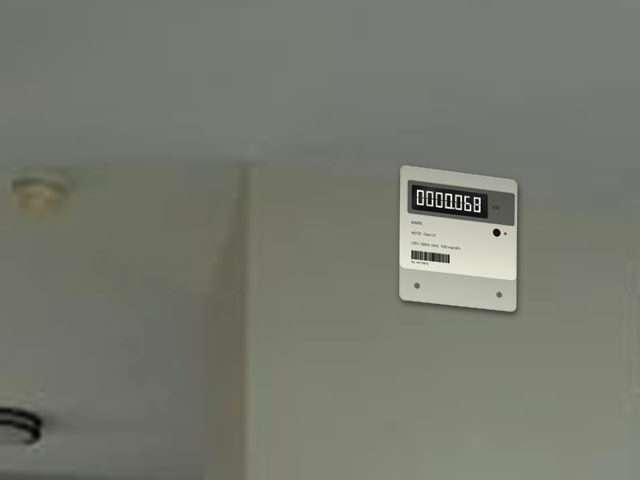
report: 0.068 (kW)
